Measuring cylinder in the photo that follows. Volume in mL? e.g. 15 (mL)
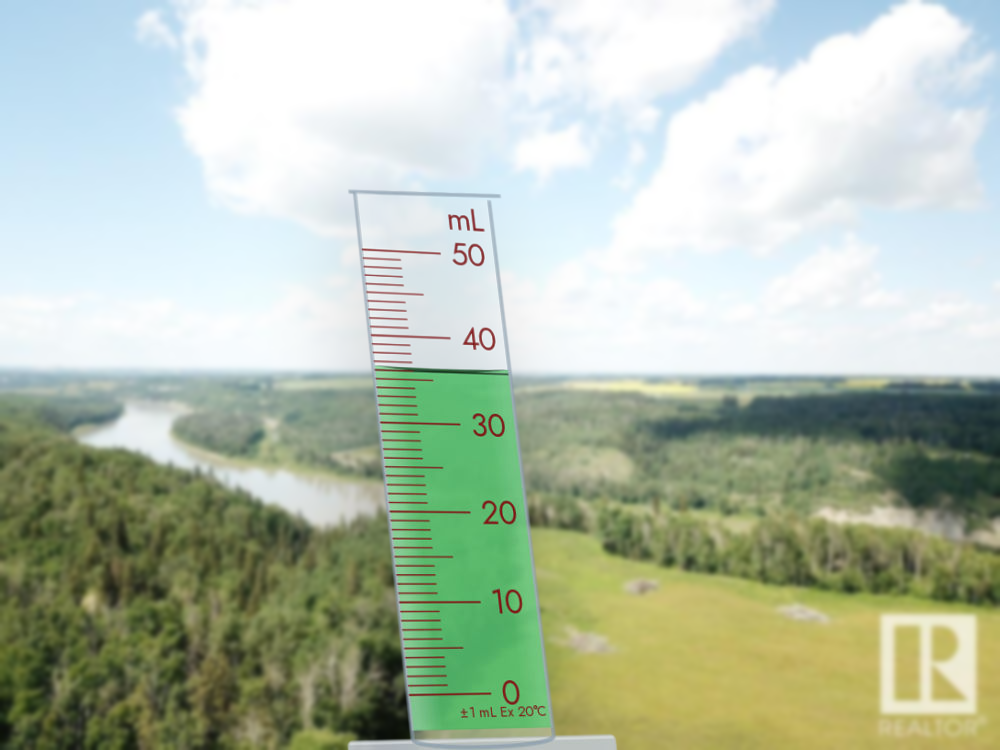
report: 36 (mL)
